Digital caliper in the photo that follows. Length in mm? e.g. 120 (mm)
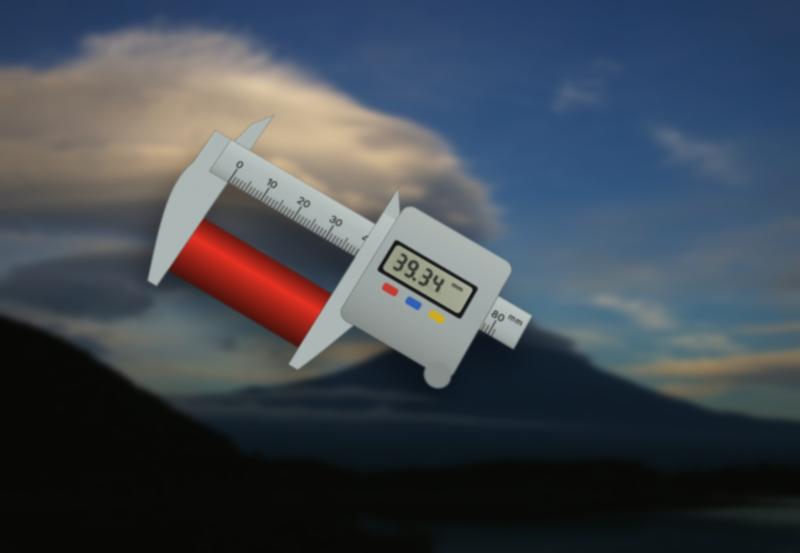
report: 39.34 (mm)
